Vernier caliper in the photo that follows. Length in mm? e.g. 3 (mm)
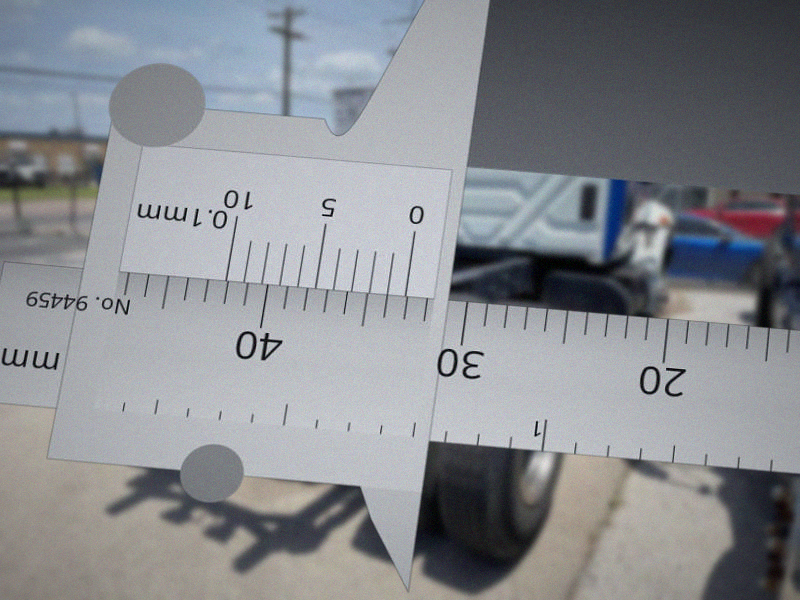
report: 33.1 (mm)
